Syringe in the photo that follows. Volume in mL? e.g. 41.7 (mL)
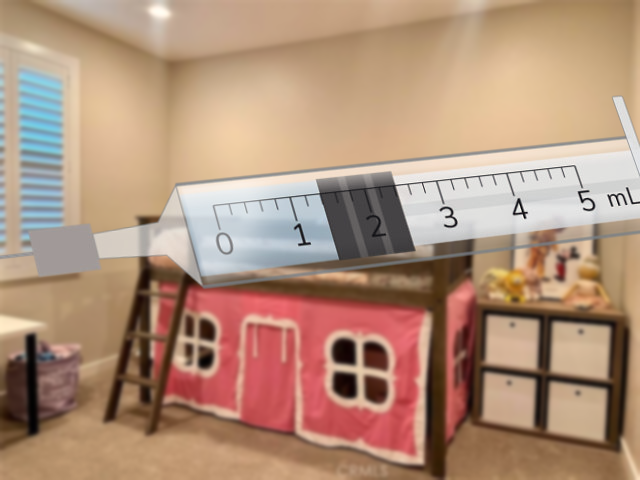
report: 1.4 (mL)
